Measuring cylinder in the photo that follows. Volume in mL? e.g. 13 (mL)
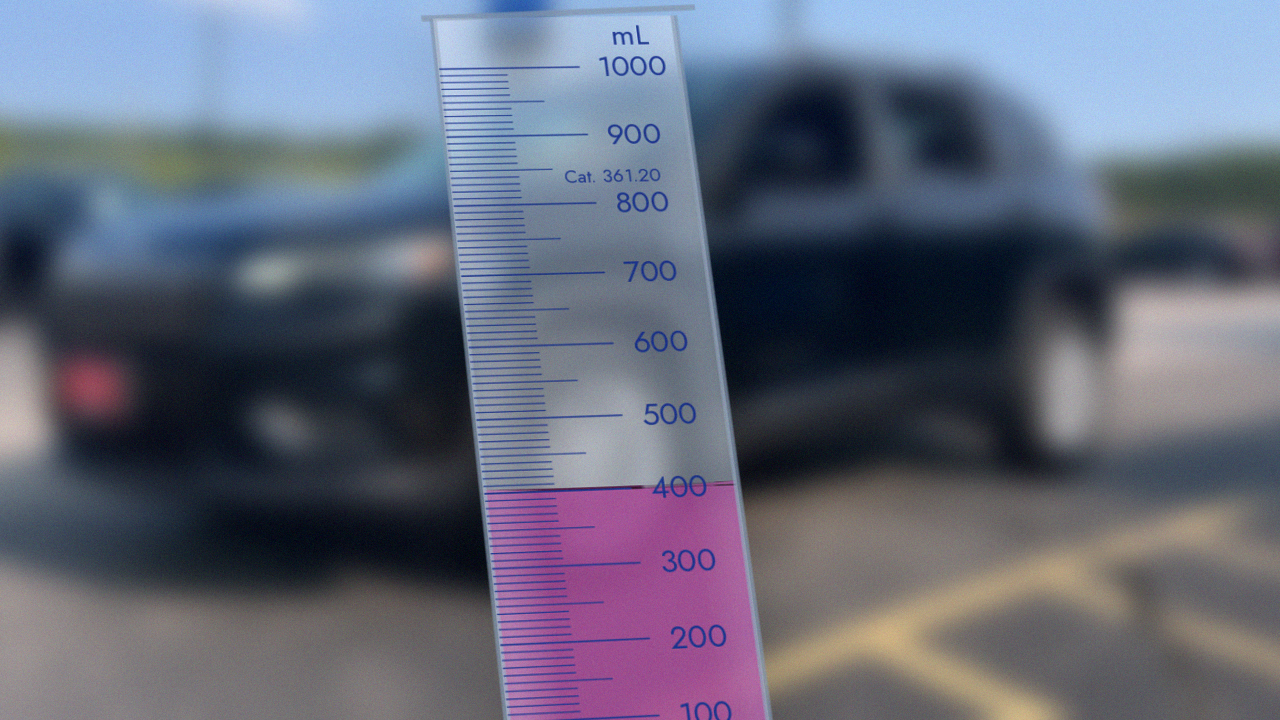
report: 400 (mL)
